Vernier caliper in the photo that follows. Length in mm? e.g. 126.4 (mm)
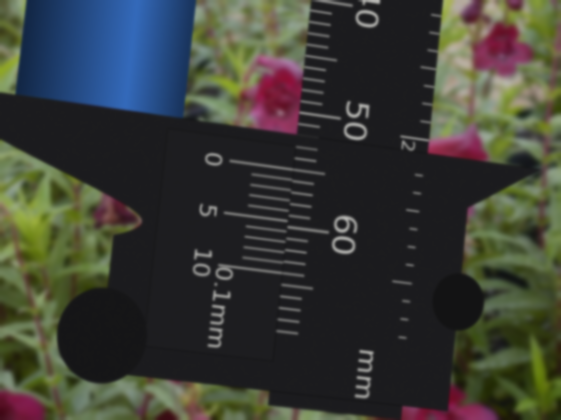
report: 55.0 (mm)
